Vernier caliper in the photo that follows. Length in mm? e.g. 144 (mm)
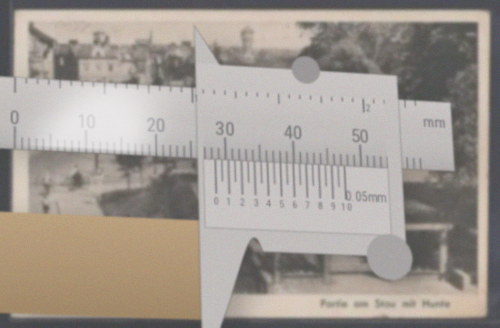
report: 28.5 (mm)
